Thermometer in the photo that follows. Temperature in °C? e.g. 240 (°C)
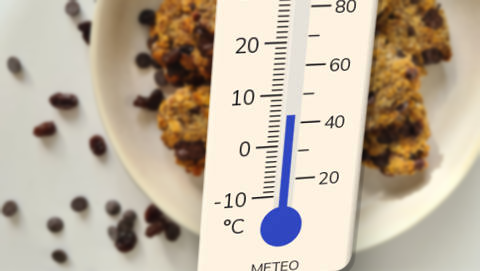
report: 6 (°C)
